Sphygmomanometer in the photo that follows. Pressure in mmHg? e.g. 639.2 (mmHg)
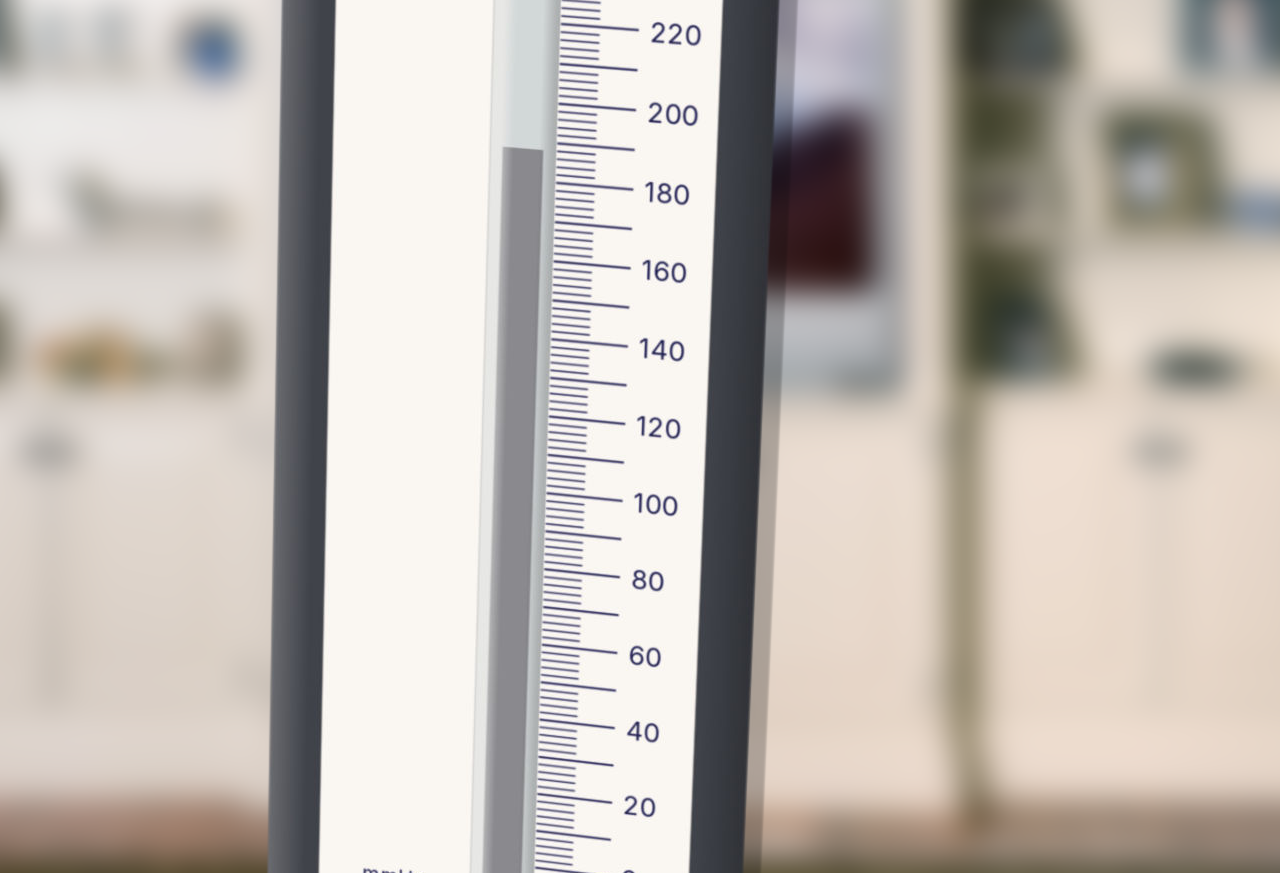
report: 188 (mmHg)
